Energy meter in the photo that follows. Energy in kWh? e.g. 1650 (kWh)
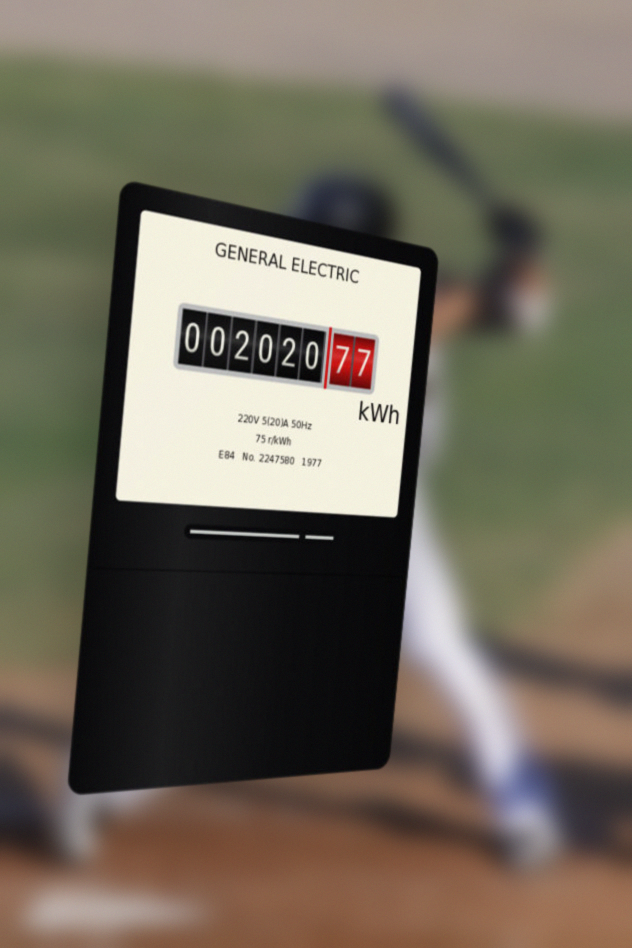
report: 2020.77 (kWh)
